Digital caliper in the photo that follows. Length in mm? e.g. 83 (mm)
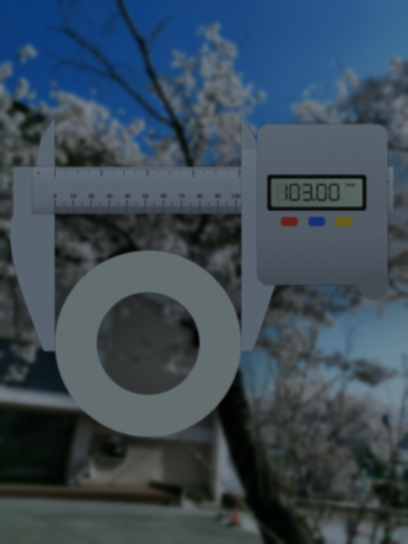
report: 103.00 (mm)
